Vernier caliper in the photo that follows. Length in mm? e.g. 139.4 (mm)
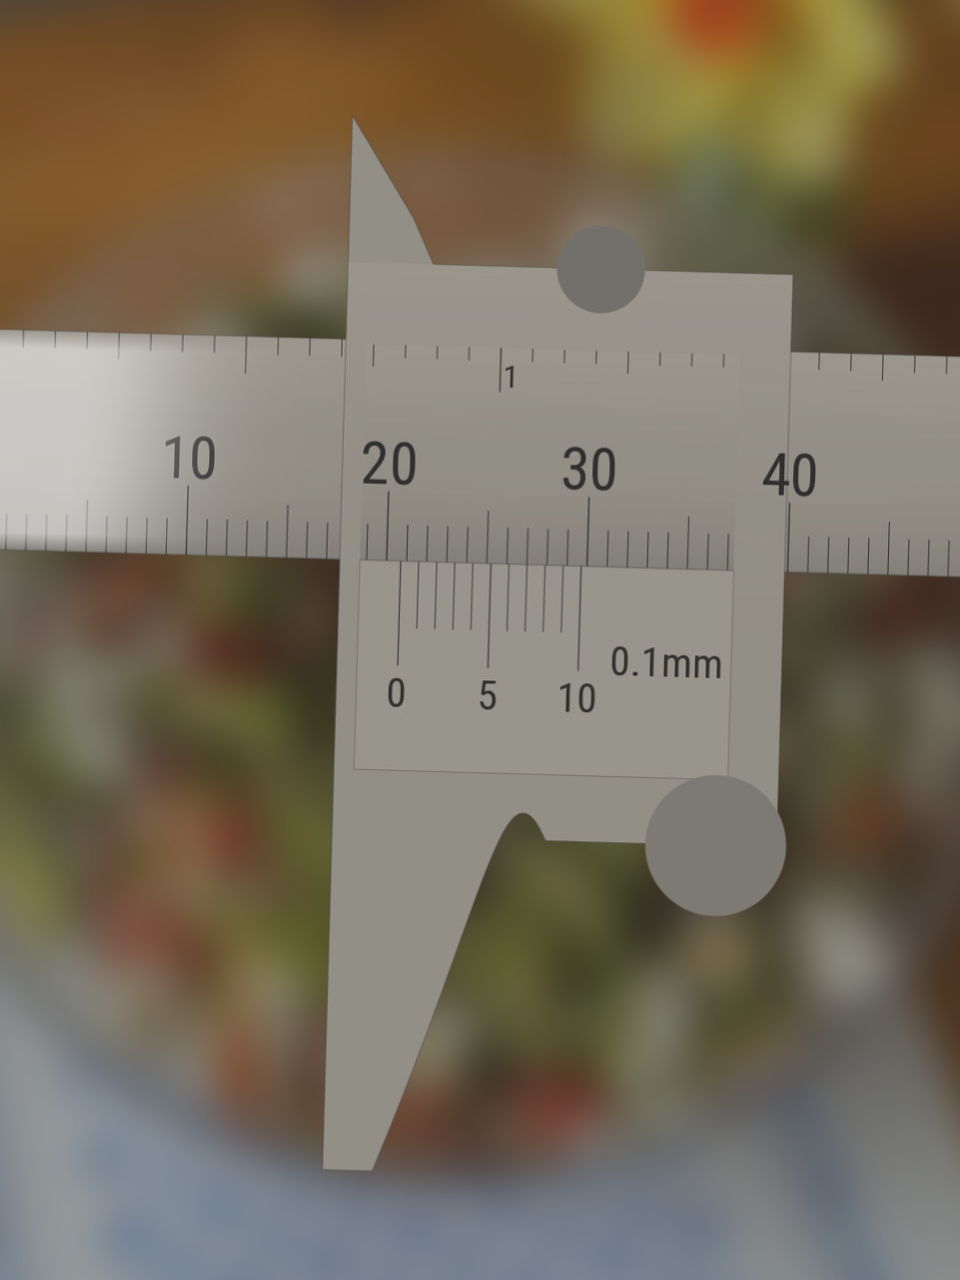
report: 20.7 (mm)
